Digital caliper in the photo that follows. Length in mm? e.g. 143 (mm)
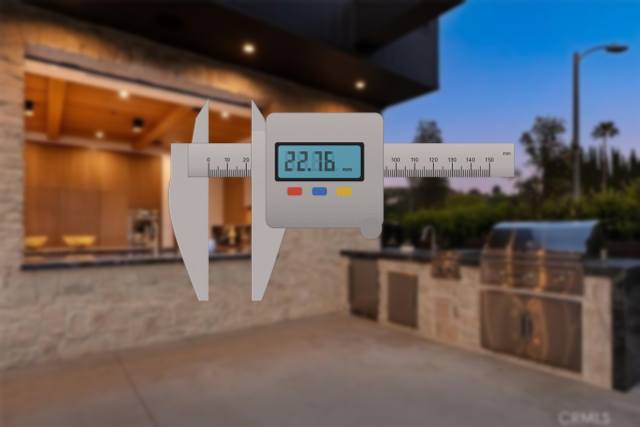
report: 22.76 (mm)
